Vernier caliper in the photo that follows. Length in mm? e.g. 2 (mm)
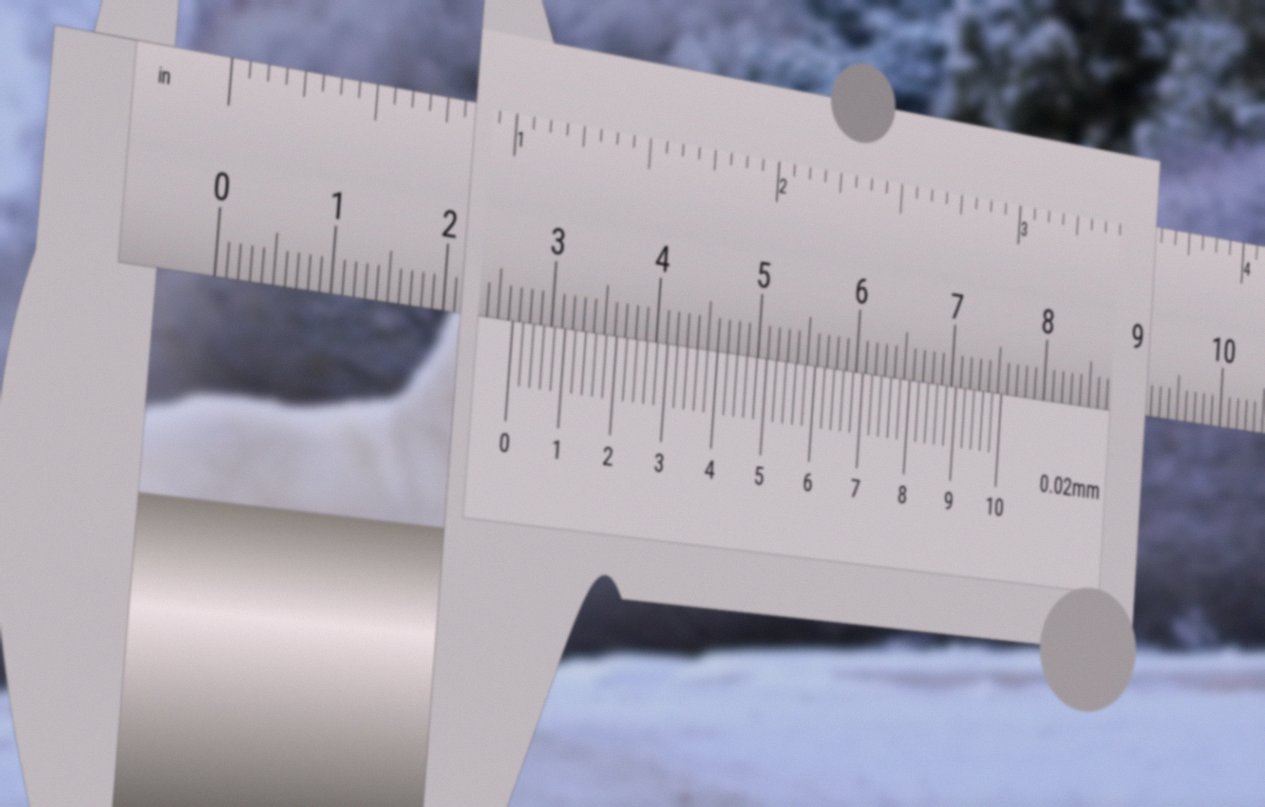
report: 26.4 (mm)
